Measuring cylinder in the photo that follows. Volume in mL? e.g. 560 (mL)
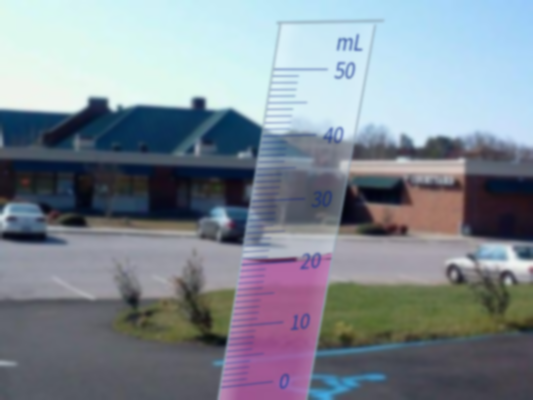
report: 20 (mL)
